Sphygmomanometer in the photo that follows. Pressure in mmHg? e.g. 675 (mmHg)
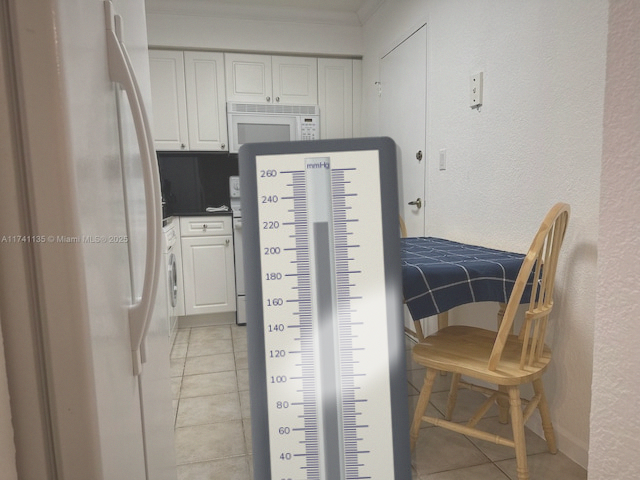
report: 220 (mmHg)
